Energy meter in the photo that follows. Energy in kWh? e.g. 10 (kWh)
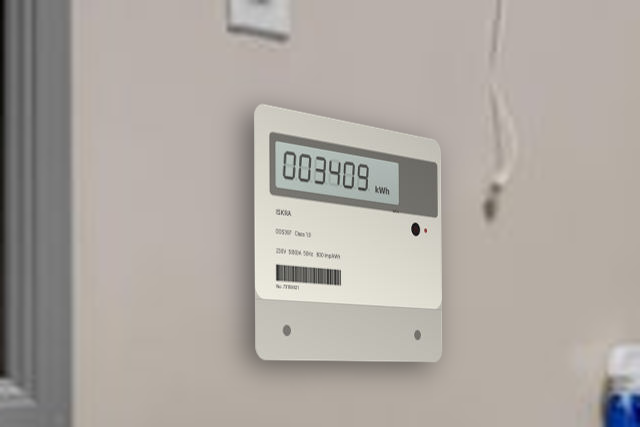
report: 3409 (kWh)
